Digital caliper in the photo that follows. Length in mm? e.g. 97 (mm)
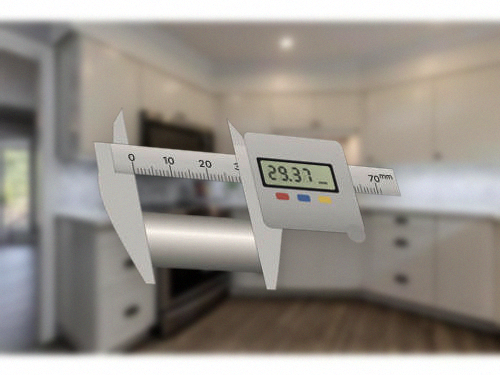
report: 29.37 (mm)
